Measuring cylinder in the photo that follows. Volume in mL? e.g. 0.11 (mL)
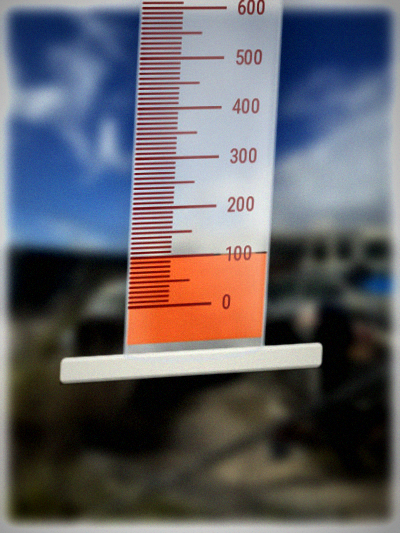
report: 100 (mL)
